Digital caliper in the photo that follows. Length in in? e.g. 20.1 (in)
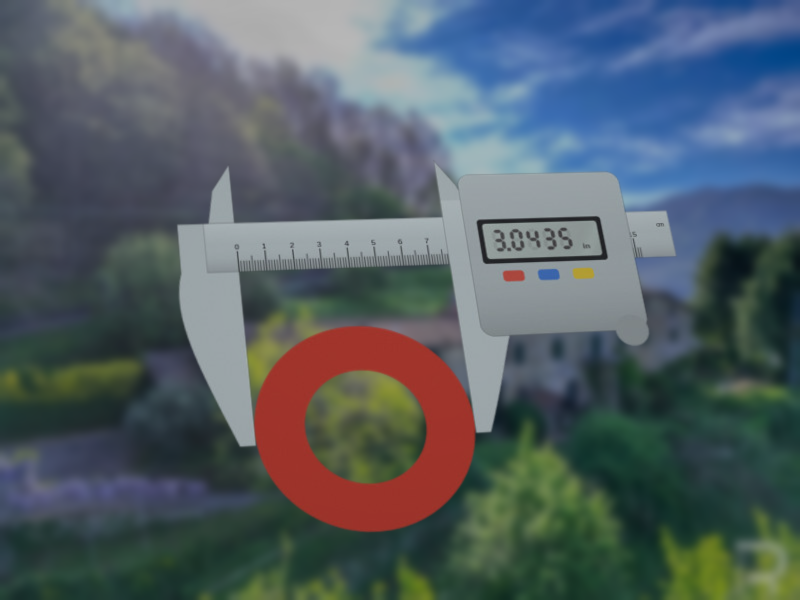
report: 3.0435 (in)
